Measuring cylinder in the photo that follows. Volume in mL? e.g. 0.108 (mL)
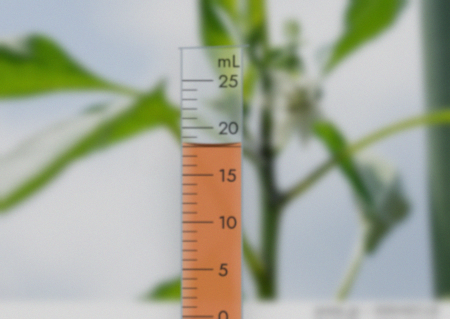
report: 18 (mL)
